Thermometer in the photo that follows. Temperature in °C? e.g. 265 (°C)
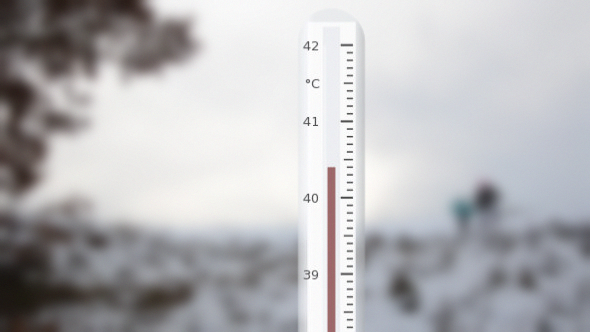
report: 40.4 (°C)
